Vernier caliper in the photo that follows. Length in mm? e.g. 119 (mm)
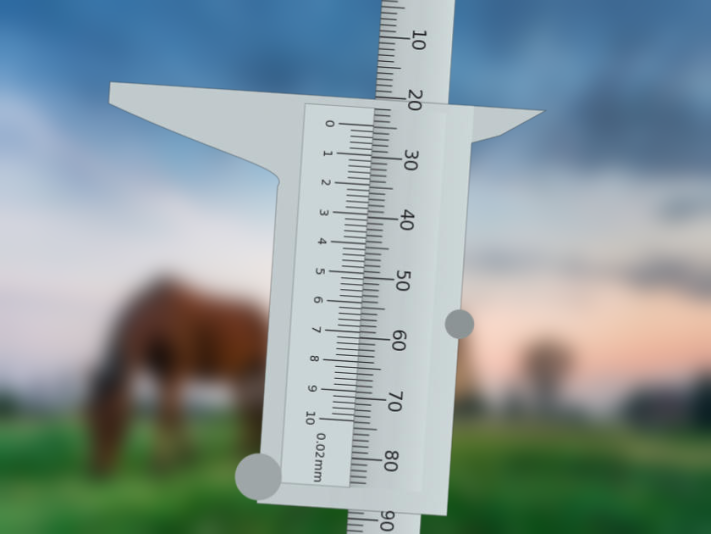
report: 24.8 (mm)
